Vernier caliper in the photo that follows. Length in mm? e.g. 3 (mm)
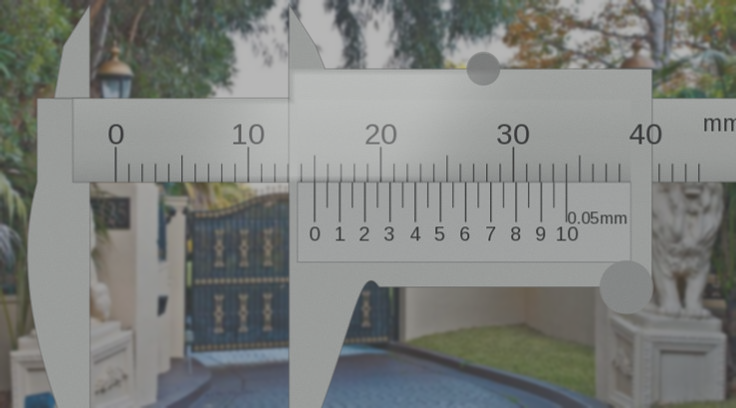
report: 15.0 (mm)
